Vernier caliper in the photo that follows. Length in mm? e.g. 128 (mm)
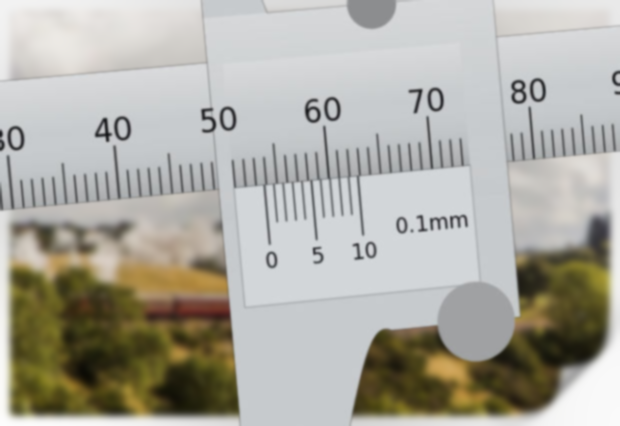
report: 53.8 (mm)
